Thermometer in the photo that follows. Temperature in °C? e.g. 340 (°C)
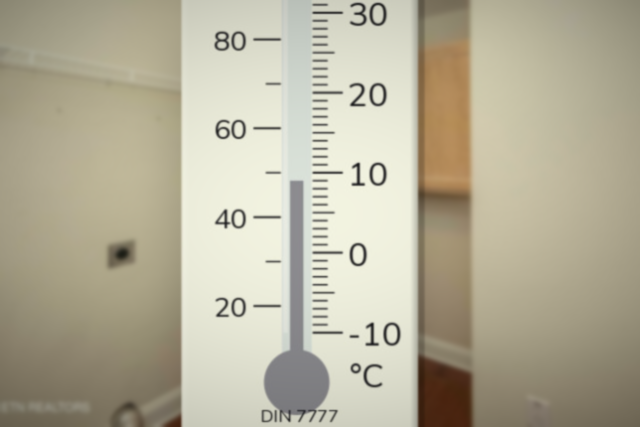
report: 9 (°C)
